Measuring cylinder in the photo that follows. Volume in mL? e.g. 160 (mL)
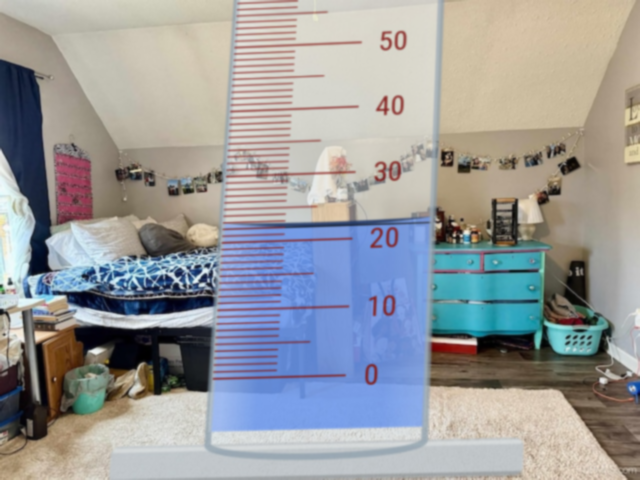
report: 22 (mL)
